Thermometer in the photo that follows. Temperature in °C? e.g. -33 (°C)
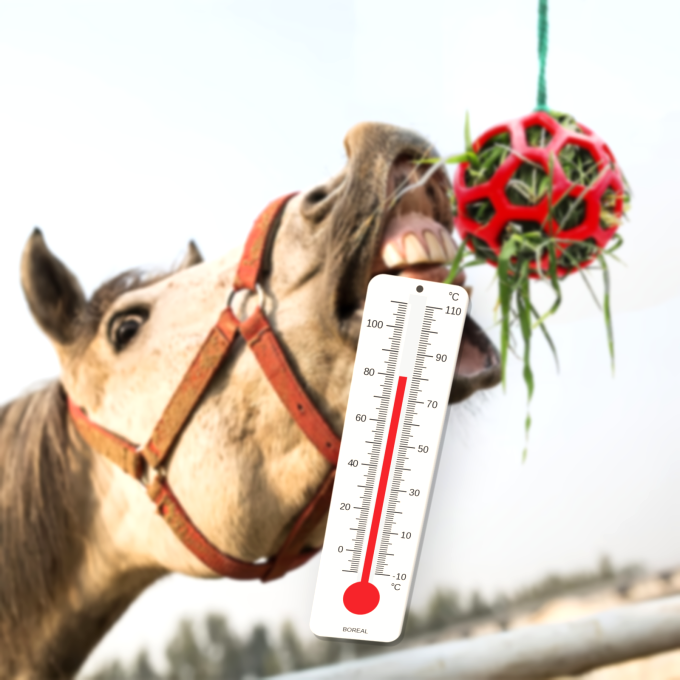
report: 80 (°C)
